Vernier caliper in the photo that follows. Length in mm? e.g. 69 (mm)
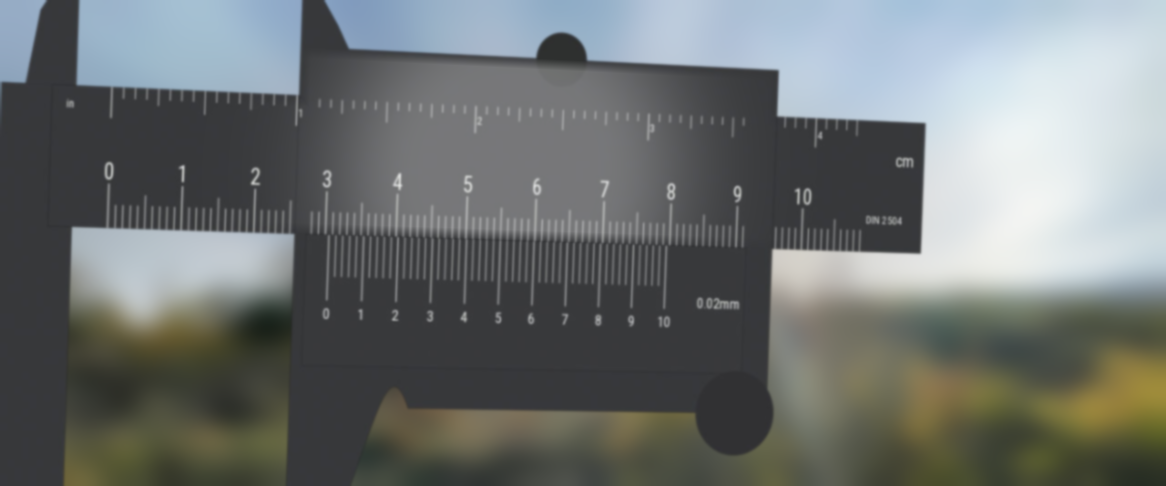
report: 30.5 (mm)
